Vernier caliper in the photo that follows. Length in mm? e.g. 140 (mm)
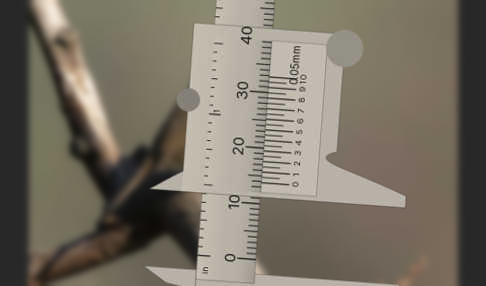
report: 13.8 (mm)
